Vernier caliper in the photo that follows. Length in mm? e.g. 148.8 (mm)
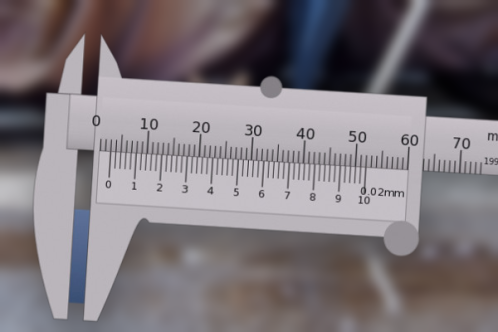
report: 3.0 (mm)
